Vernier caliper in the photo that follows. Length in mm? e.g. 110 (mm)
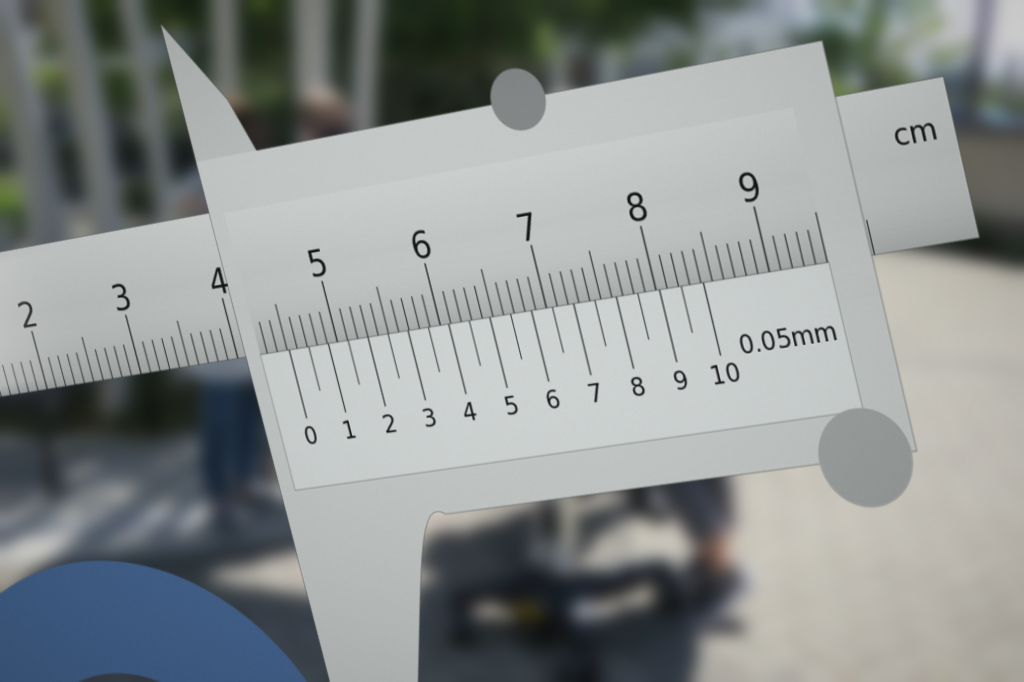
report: 45.2 (mm)
